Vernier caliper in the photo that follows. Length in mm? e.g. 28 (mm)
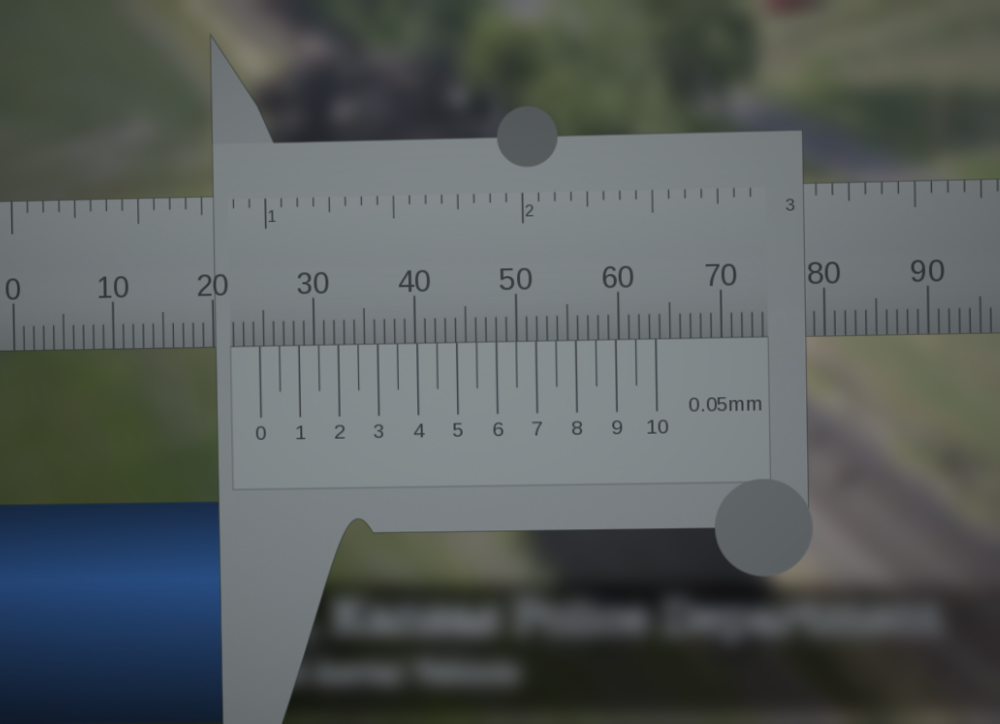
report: 24.6 (mm)
